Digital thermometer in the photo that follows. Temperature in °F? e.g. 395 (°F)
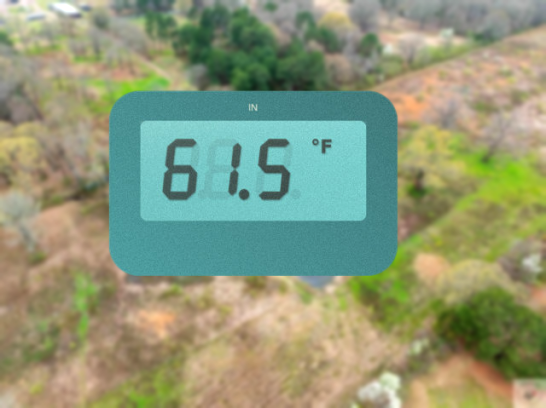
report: 61.5 (°F)
